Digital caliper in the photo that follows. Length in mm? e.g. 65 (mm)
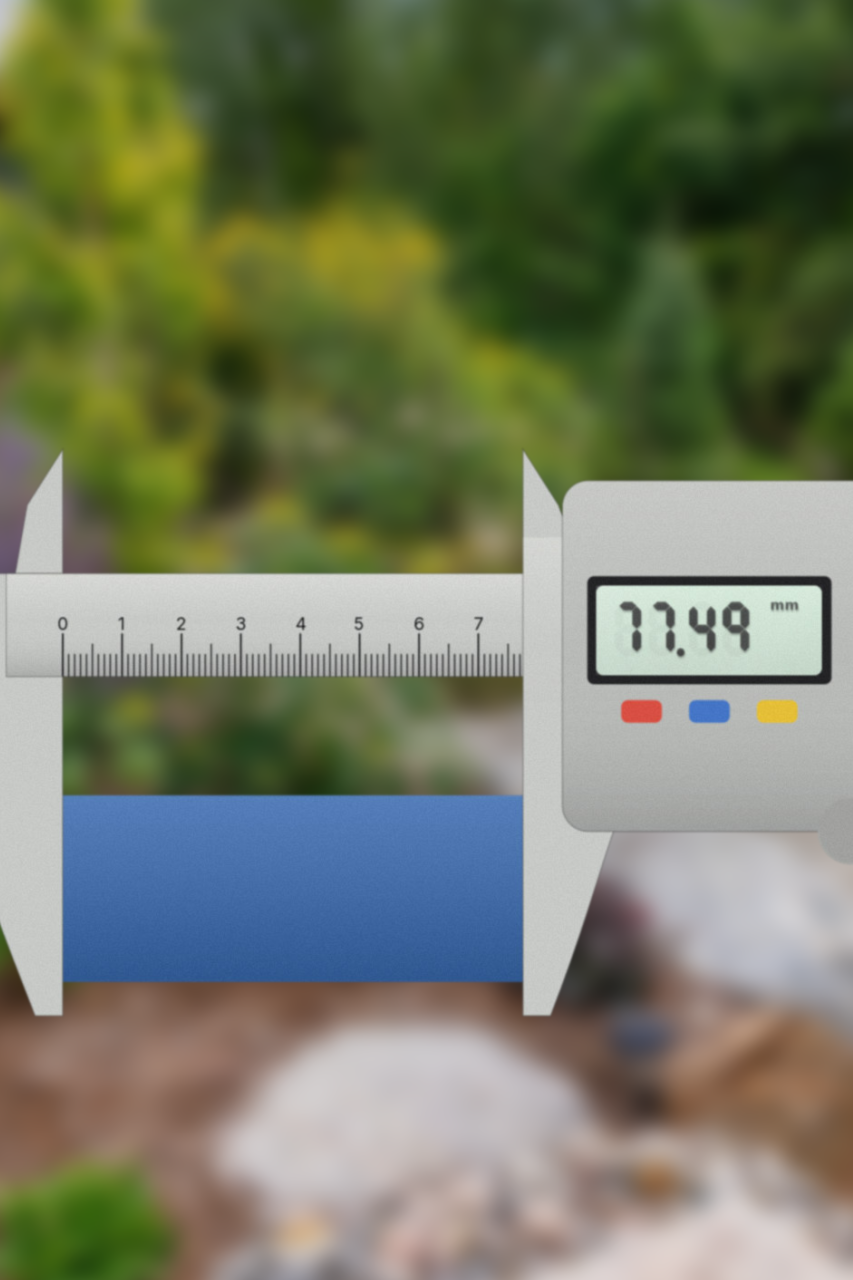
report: 77.49 (mm)
